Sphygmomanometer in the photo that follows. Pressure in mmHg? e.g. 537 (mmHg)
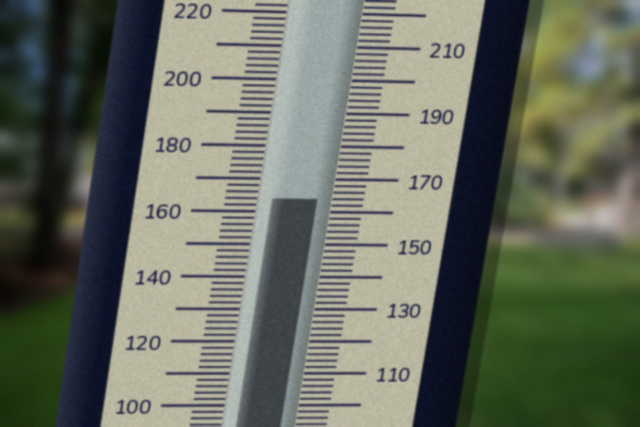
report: 164 (mmHg)
